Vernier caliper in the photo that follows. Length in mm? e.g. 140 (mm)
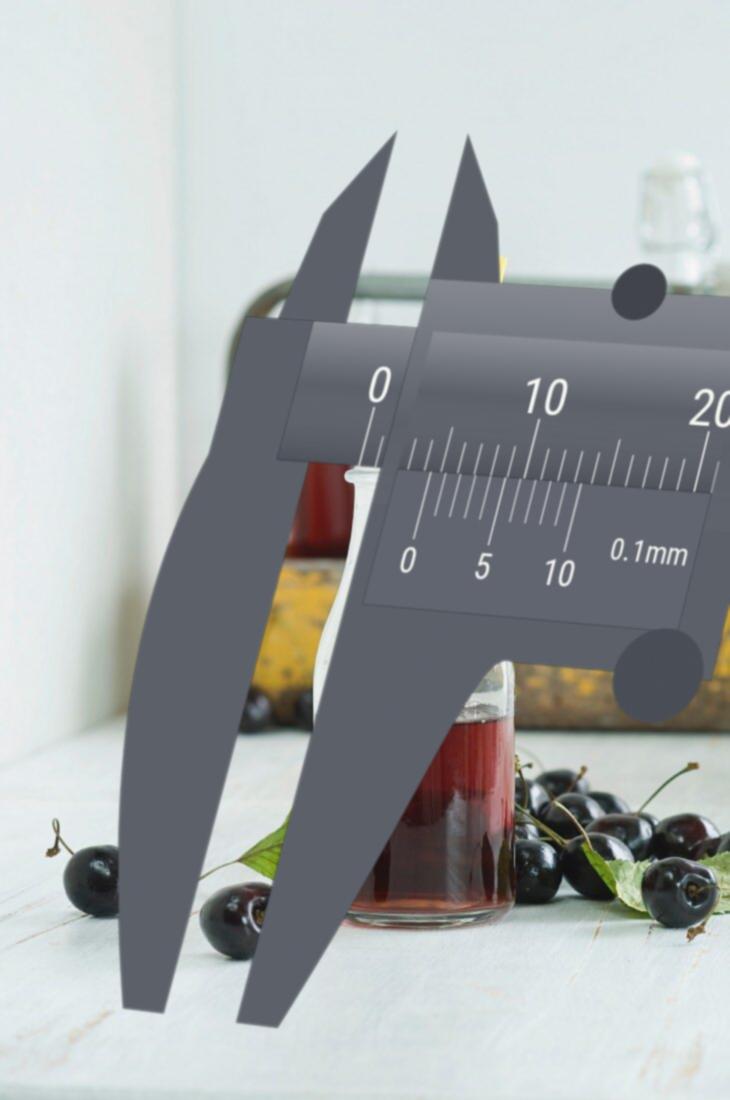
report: 4.4 (mm)
